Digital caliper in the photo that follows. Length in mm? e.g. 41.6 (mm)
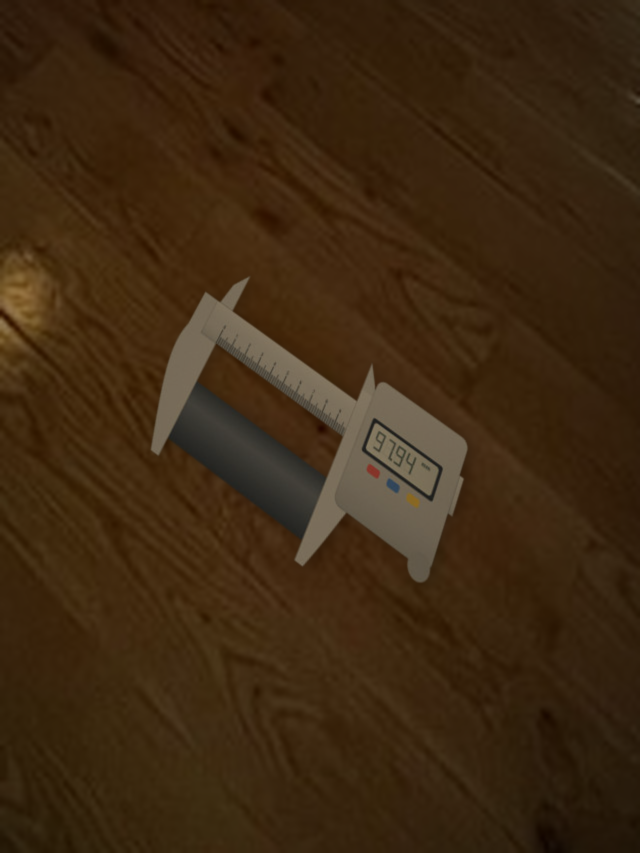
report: 97.94 (mm)
